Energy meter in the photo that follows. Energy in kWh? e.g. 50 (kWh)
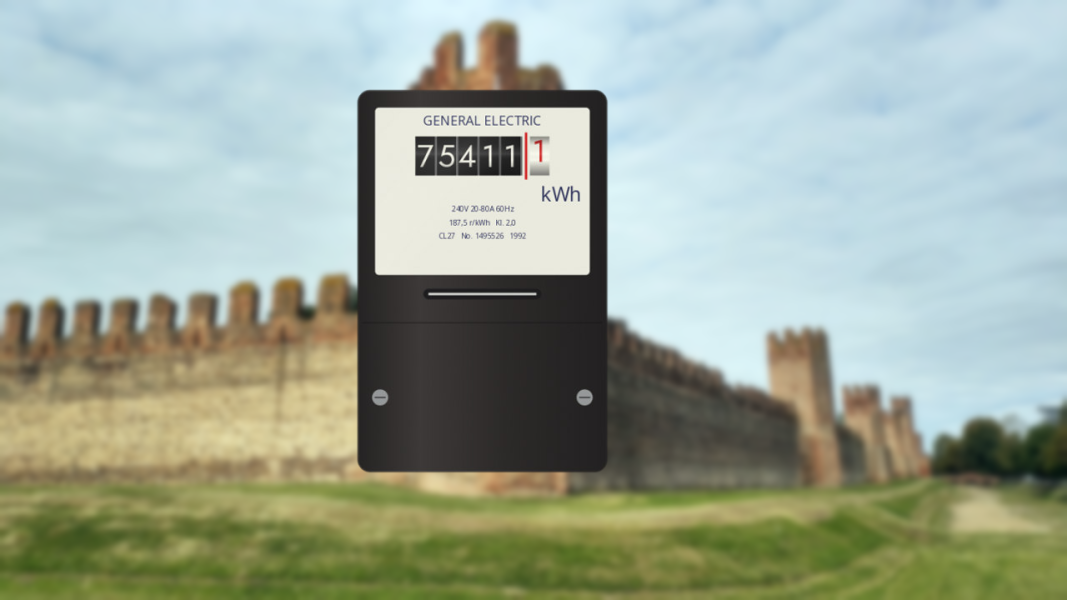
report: 75411.1 (kWh)
